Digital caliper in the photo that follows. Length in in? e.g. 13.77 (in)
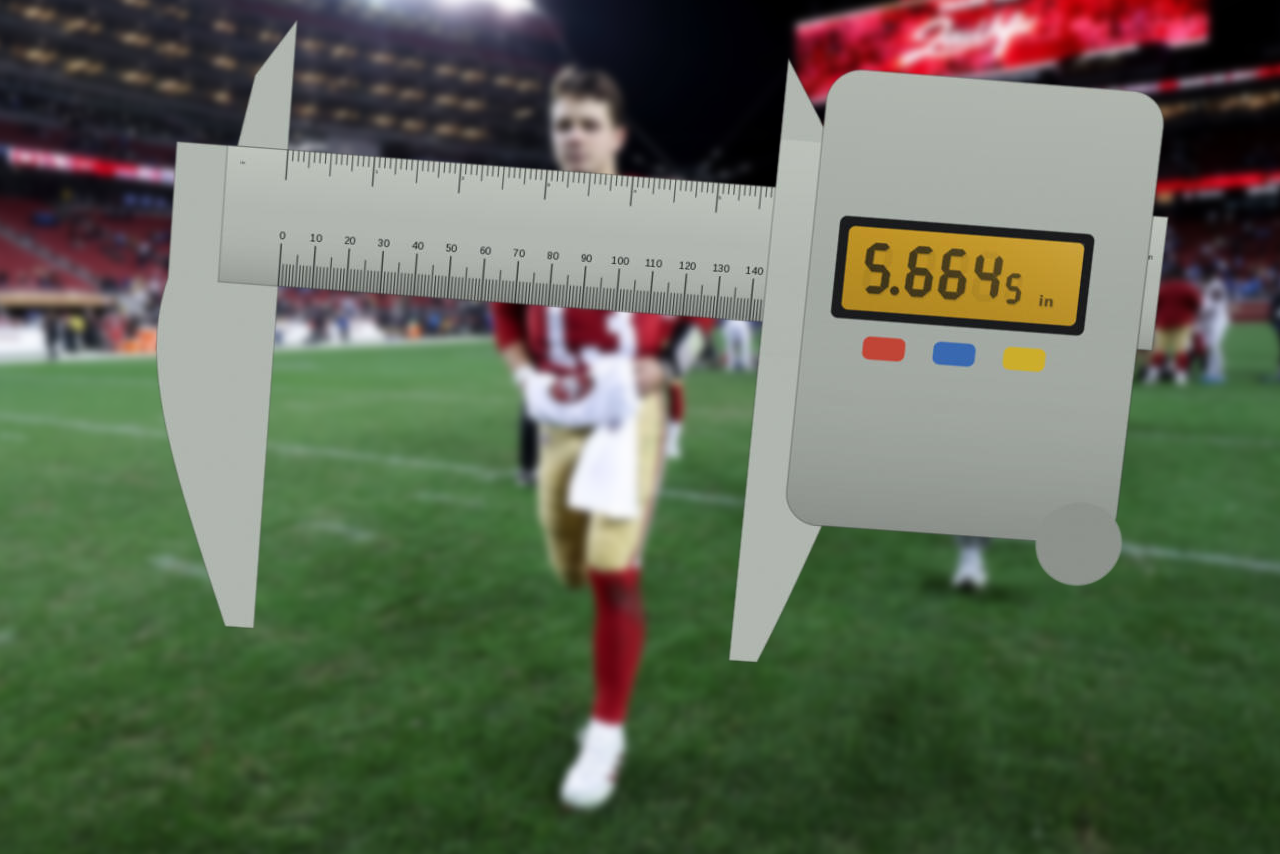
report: 5.6645 (in)
